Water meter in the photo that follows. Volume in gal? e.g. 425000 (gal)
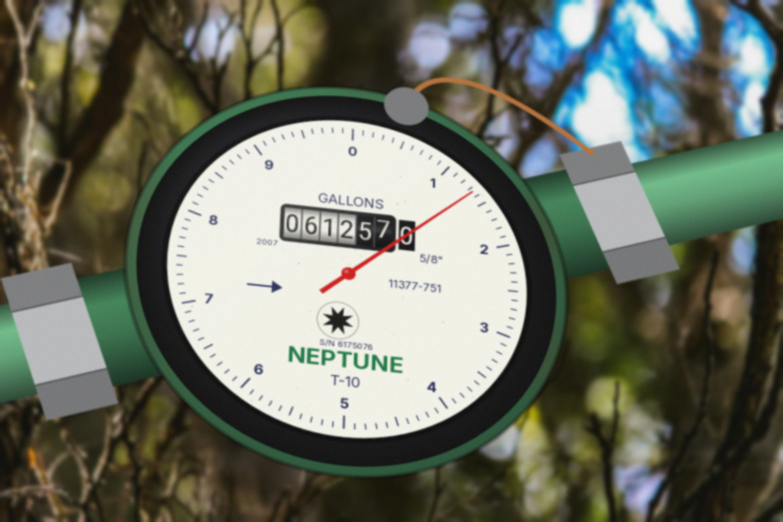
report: 612571.3 (gal)
